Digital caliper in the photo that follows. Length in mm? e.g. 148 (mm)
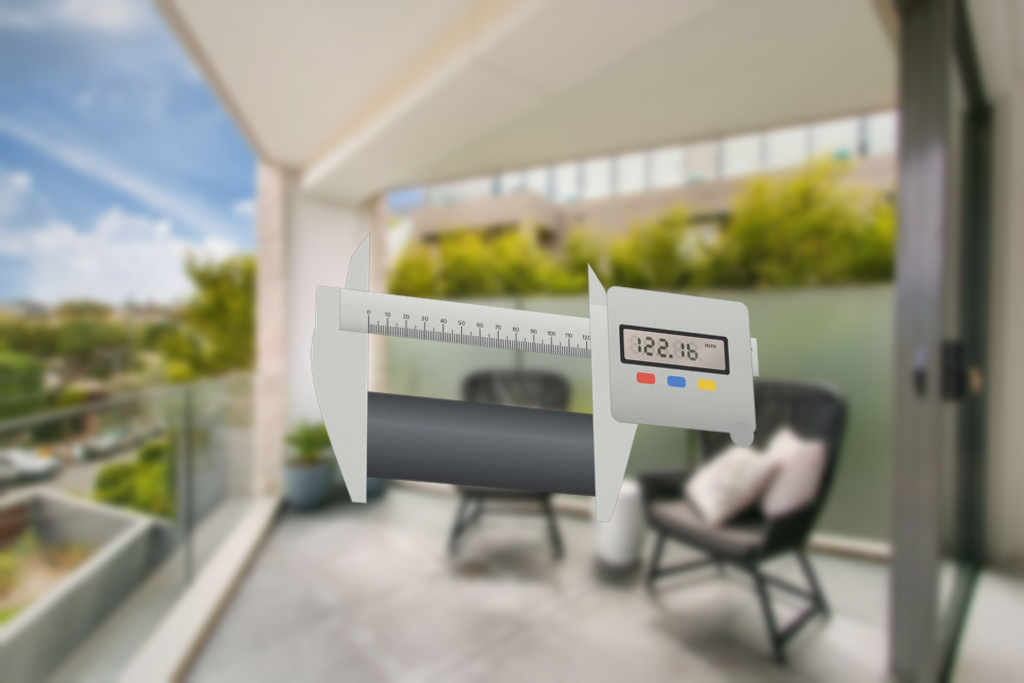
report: 122.16 (mm)
